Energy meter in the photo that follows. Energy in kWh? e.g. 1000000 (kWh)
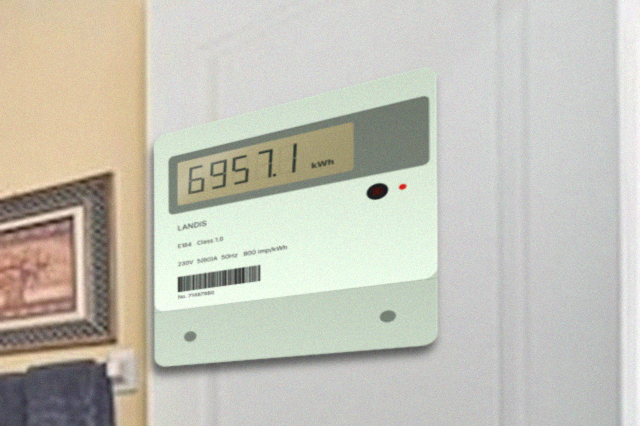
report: 6957.1 (kWh)
